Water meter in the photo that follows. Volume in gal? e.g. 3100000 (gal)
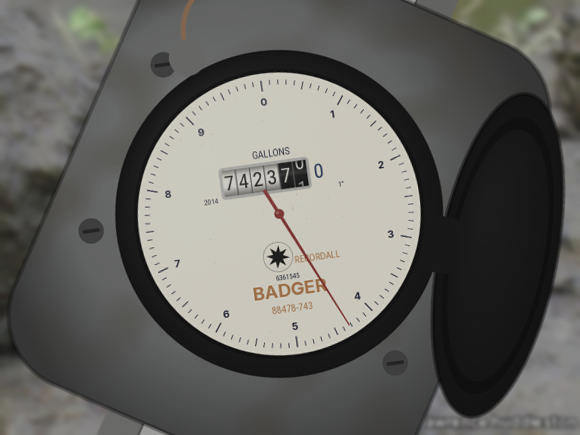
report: 7423704.3 (gal)
